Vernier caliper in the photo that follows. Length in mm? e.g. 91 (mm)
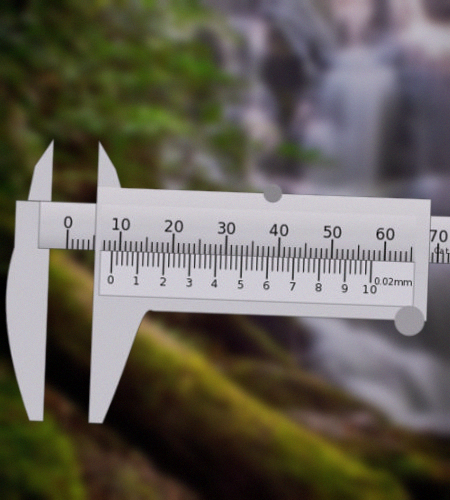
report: 8.5 (mm)
